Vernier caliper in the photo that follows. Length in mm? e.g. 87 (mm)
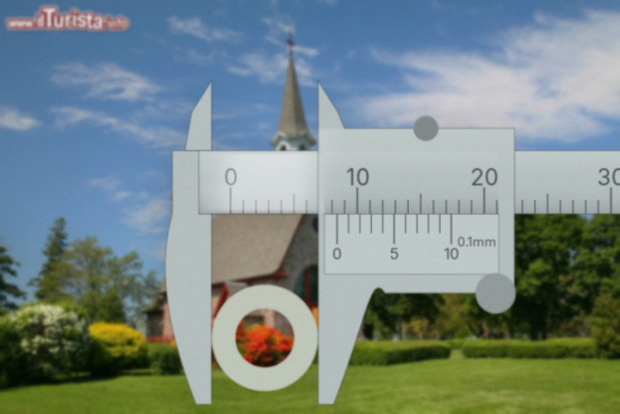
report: 8.4 (mm)
